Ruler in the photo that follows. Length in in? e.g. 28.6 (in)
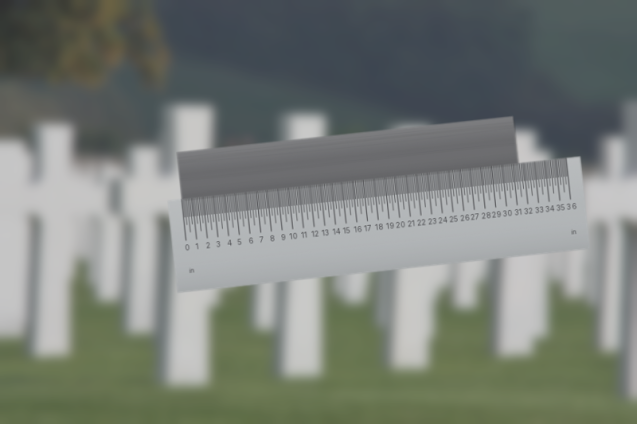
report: 31.5 (in)
